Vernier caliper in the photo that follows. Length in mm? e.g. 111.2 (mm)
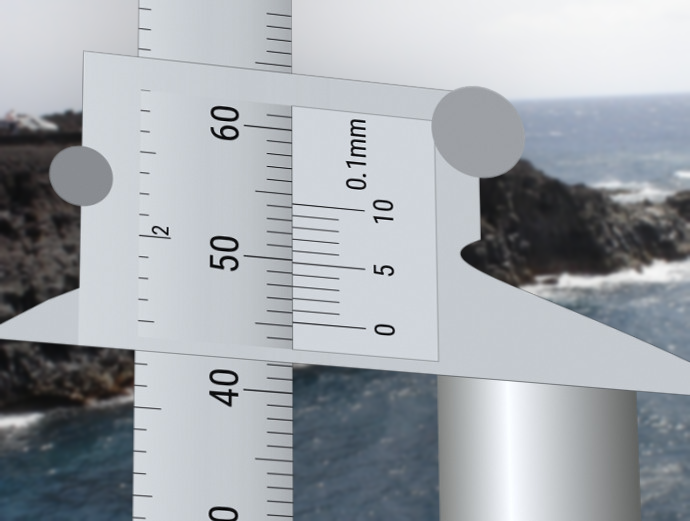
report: 45.3 (mm)
